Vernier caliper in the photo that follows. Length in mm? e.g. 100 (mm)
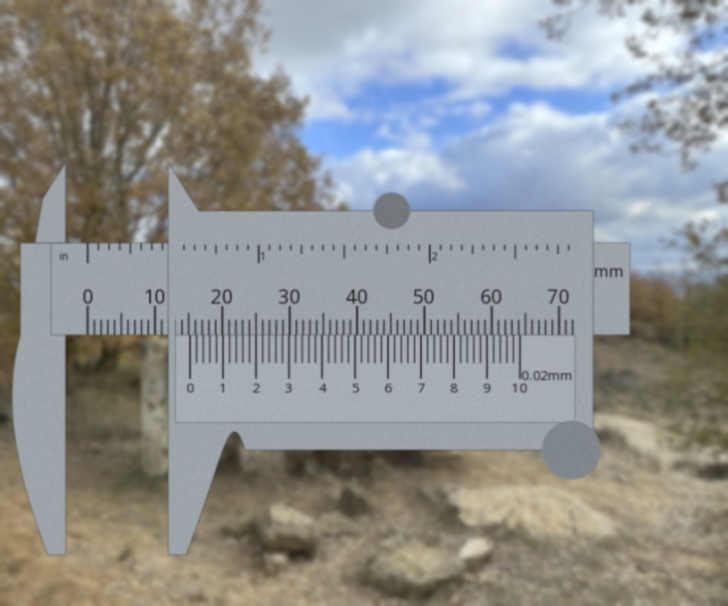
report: 15.2 (mm)
